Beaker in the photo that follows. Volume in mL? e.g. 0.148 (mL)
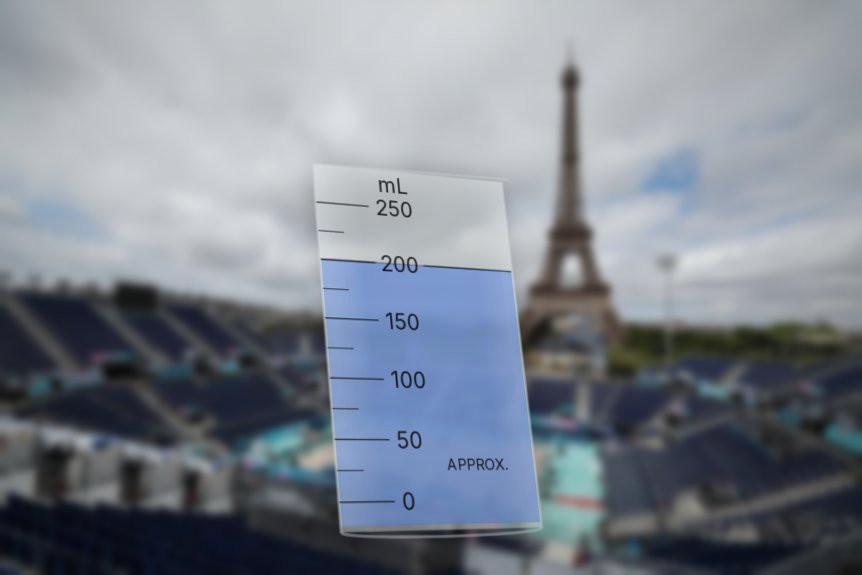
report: 200 (mL)
